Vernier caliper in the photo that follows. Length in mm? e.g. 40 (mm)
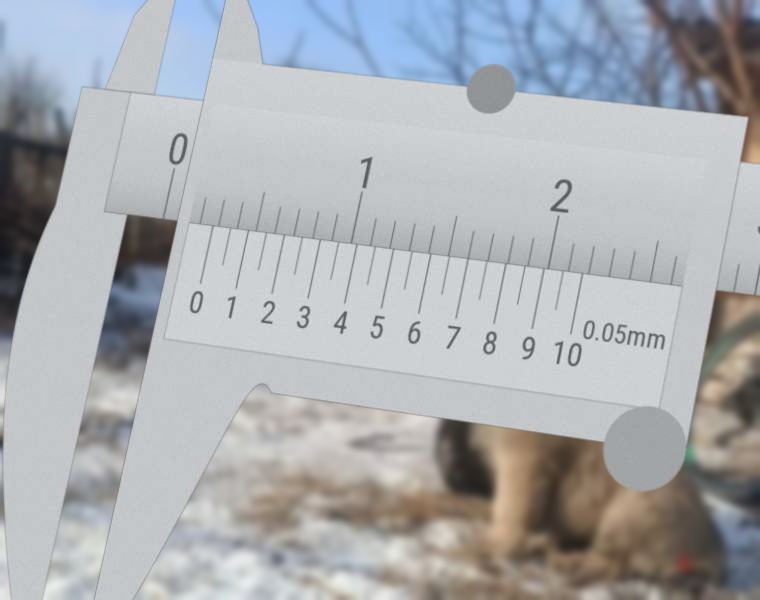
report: 2.7 (mm)
